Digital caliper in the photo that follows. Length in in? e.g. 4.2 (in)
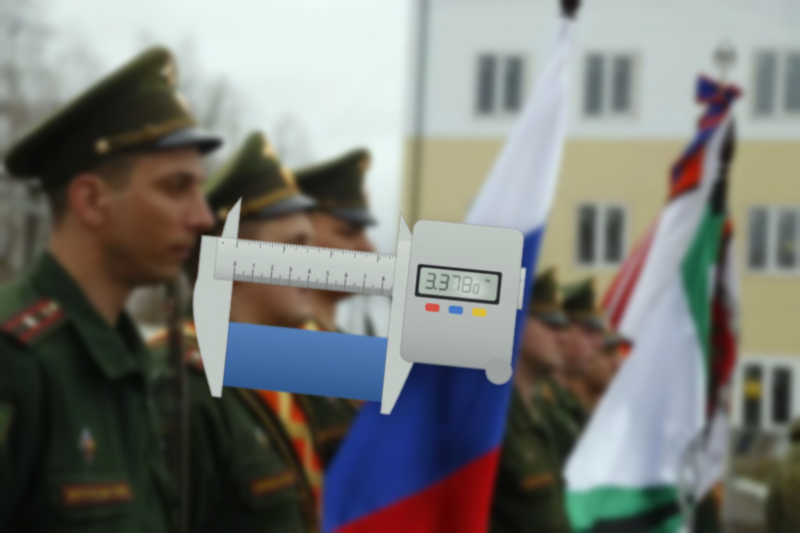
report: 3.3780 (in)
